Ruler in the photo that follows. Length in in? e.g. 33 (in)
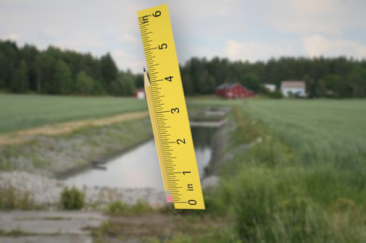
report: 4.5 (in)
